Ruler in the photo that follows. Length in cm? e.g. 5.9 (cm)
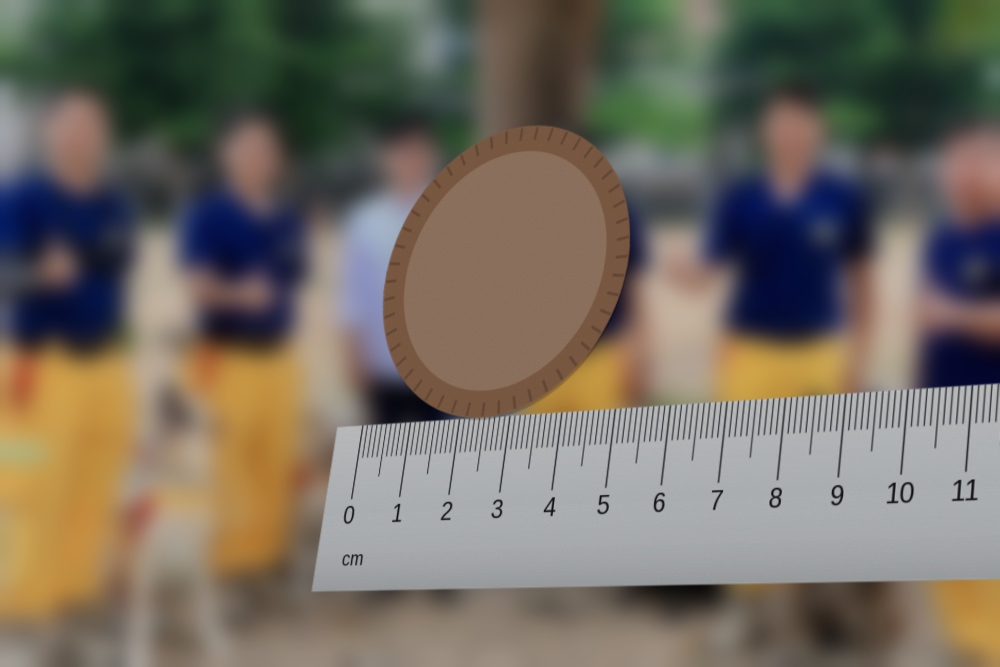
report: 4.9 (cm)
